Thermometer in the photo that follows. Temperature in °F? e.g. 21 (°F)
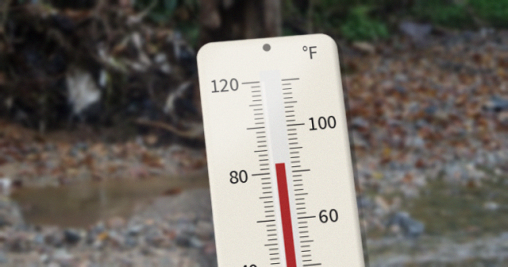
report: 84 (°F)
